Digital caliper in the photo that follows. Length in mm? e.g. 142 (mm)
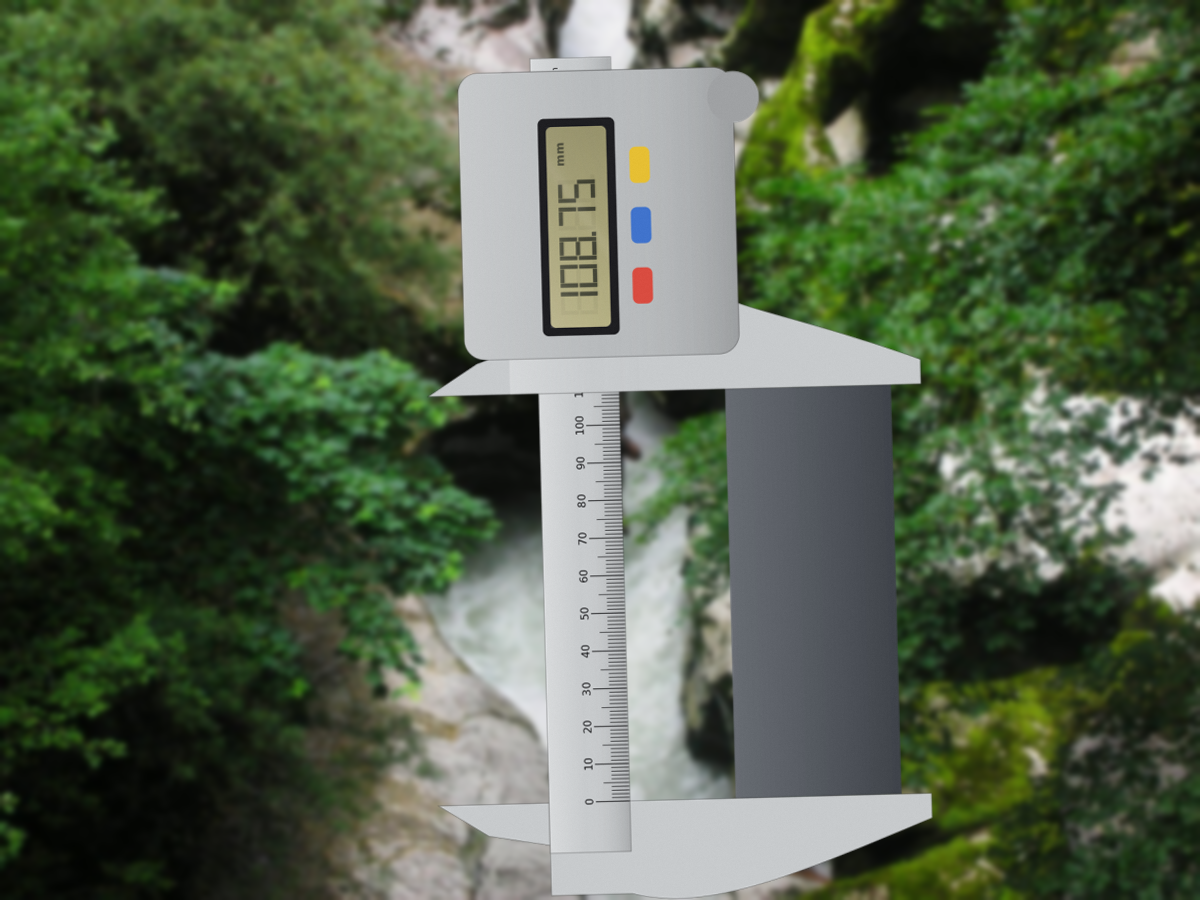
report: 108.75 (mm)
